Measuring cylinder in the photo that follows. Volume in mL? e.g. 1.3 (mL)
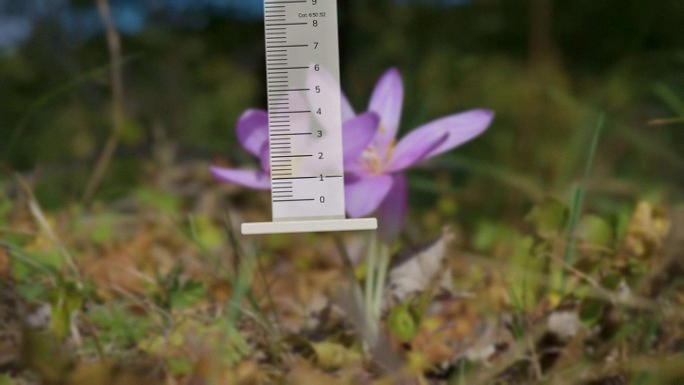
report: 1 (mL)
